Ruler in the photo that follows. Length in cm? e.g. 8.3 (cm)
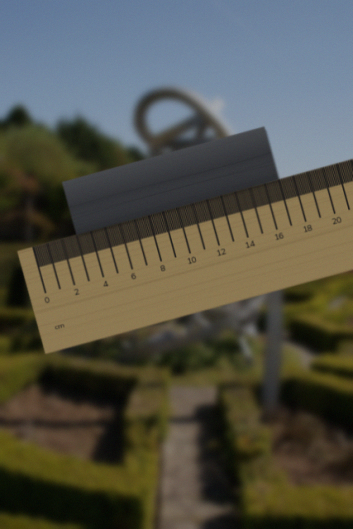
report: 14 (cm)
